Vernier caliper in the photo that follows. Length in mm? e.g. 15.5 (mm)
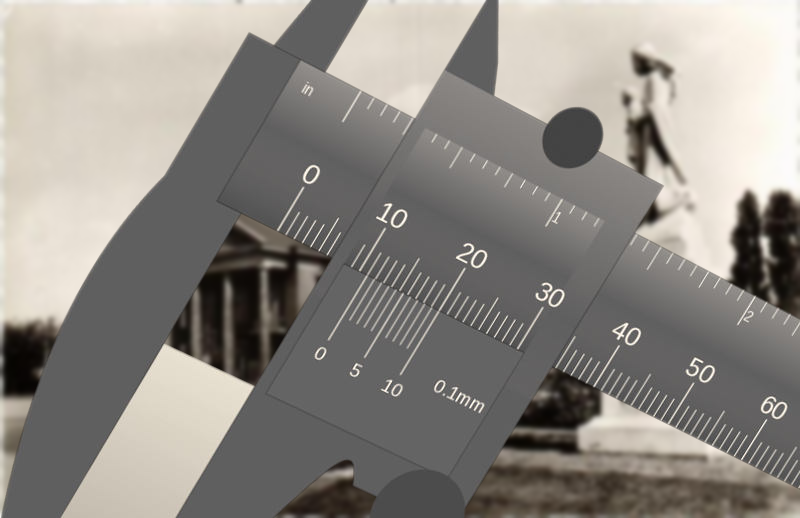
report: 11.0 (mm)
